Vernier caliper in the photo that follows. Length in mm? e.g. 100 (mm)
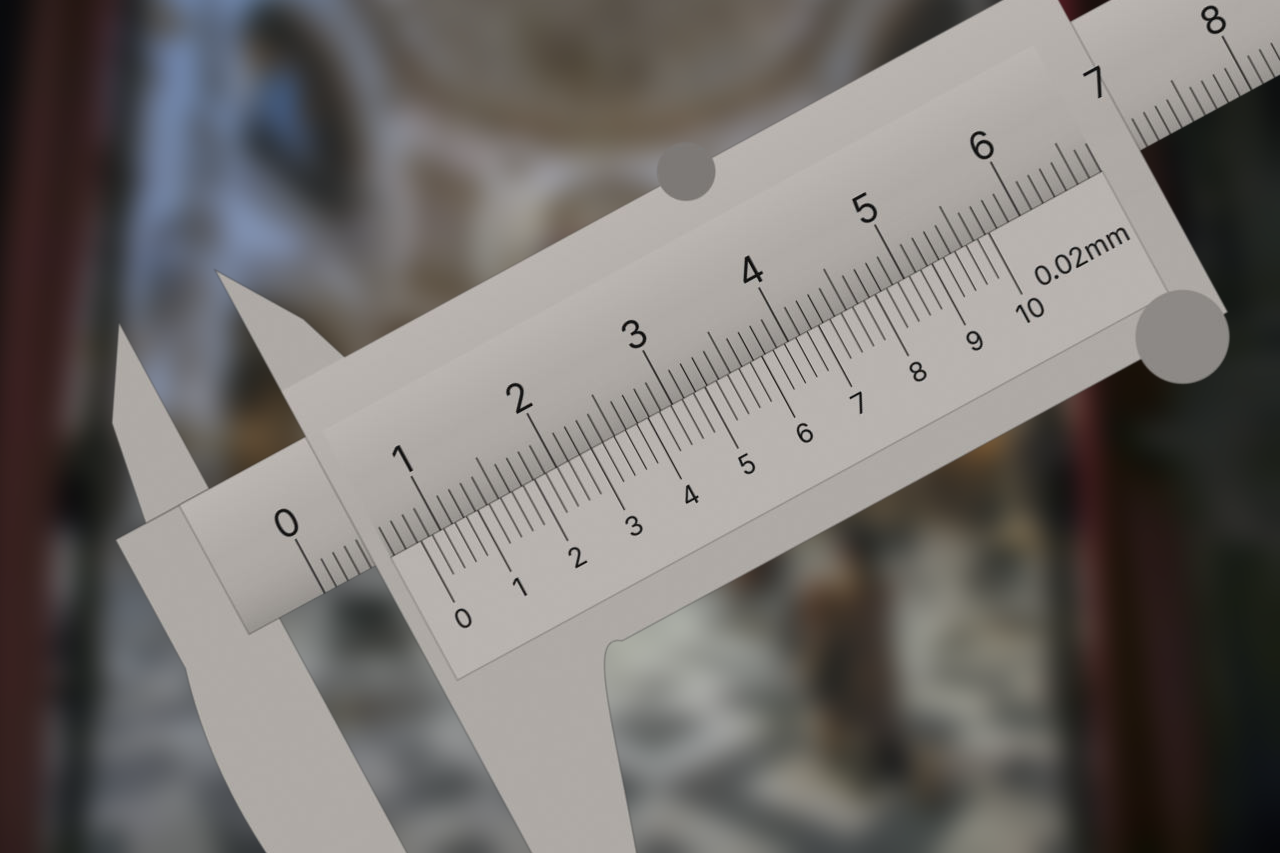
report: 8.3 (mm)
